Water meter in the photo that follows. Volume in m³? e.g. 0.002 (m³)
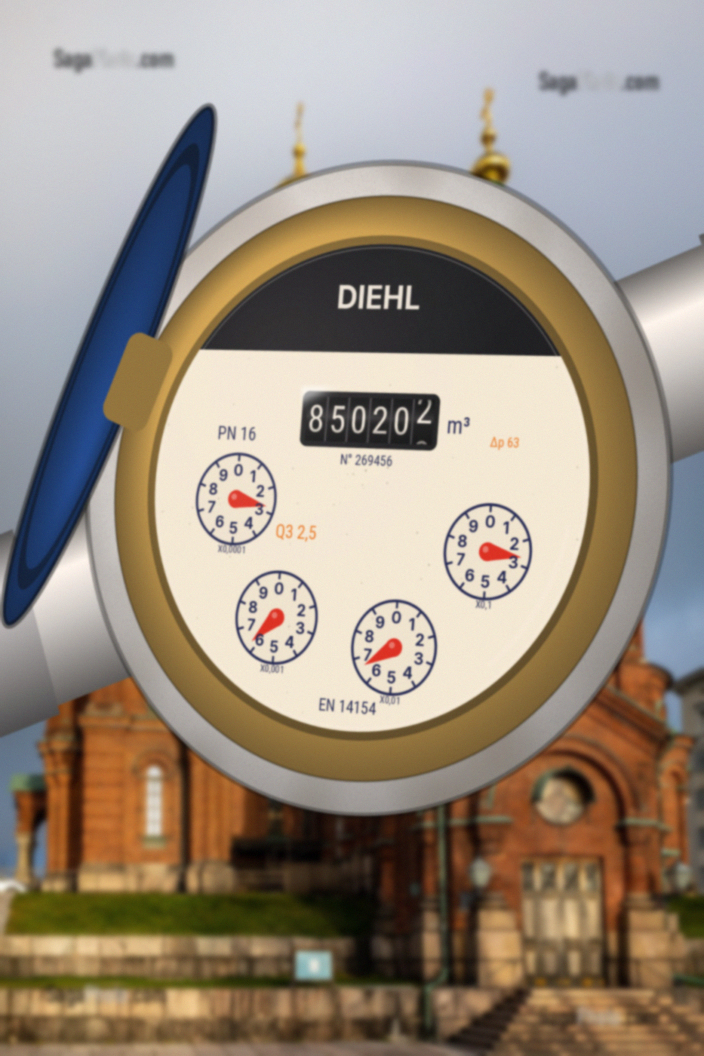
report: 850202.2662 (m³)
